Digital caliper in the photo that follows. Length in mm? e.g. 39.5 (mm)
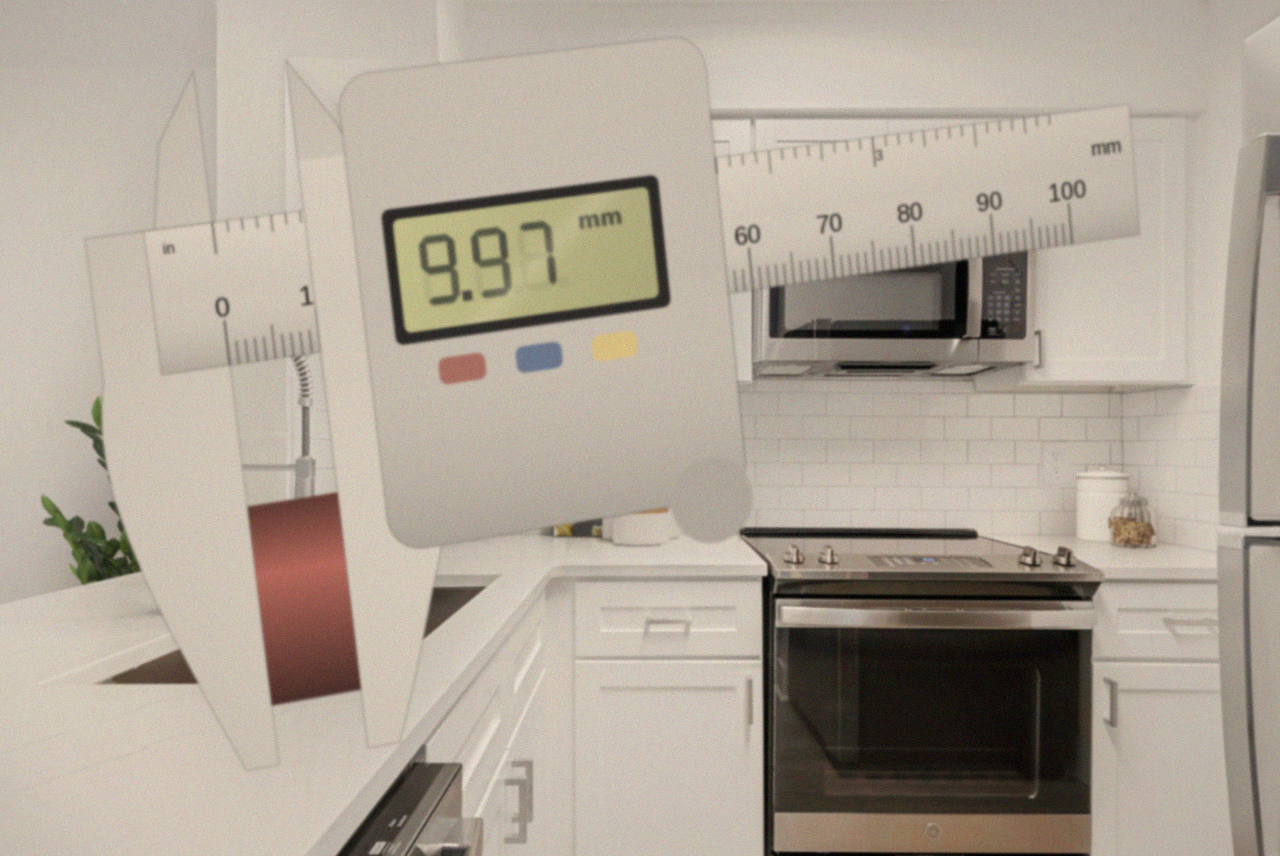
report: 9.97 (mm)
